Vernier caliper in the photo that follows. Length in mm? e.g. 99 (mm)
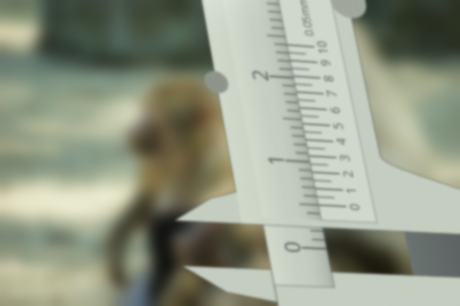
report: 5.0 (mm)
